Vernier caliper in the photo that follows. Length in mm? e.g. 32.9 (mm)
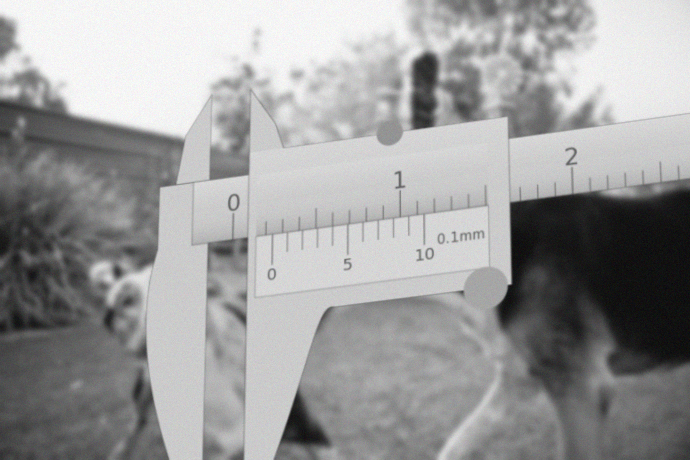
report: 2.4 (mm)
